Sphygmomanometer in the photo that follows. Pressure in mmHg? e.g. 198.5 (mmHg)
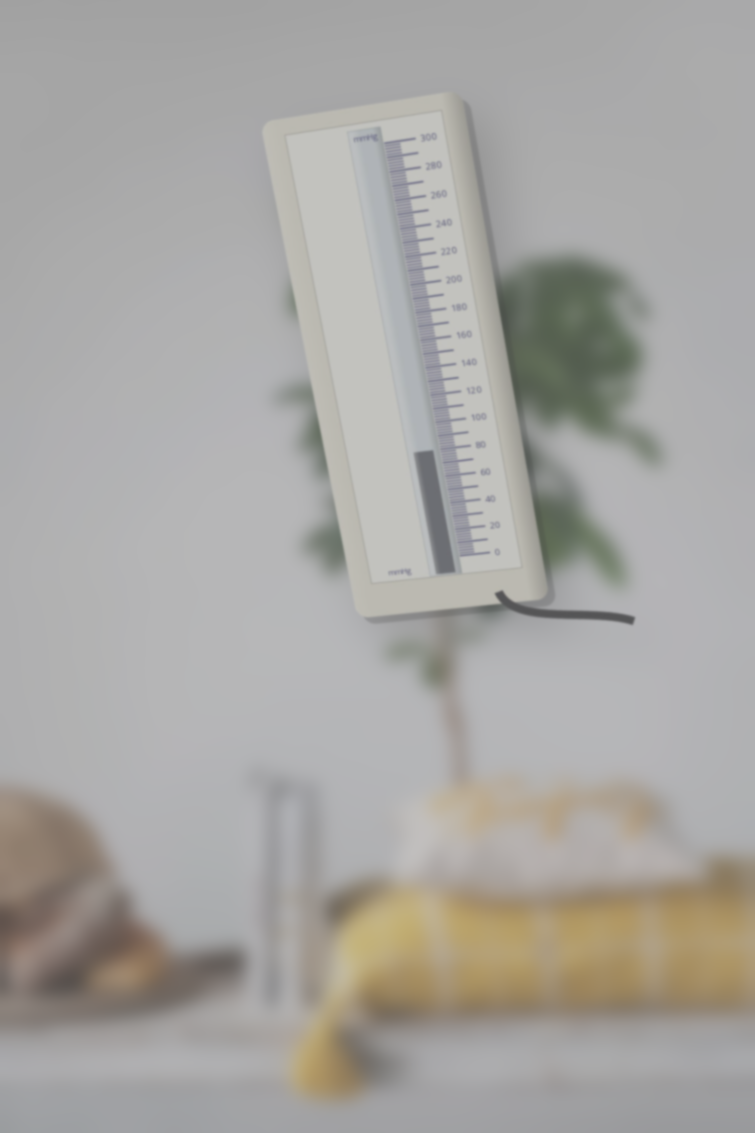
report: 80 (mmHg)
